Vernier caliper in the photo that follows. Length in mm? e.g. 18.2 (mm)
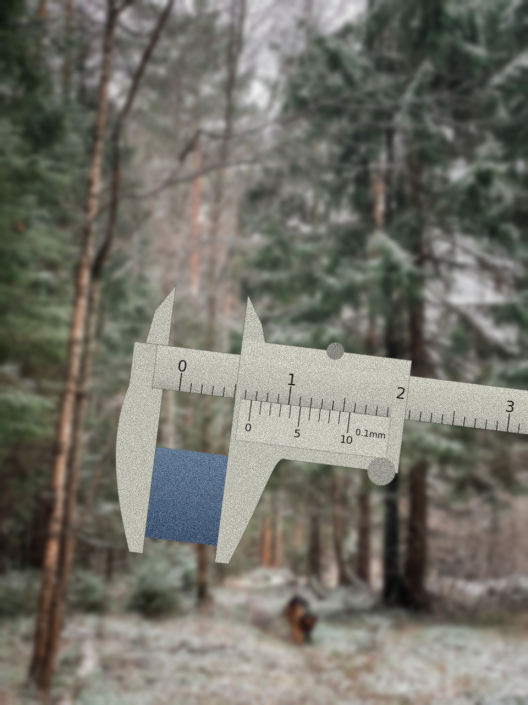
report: 6.6 (mm)
